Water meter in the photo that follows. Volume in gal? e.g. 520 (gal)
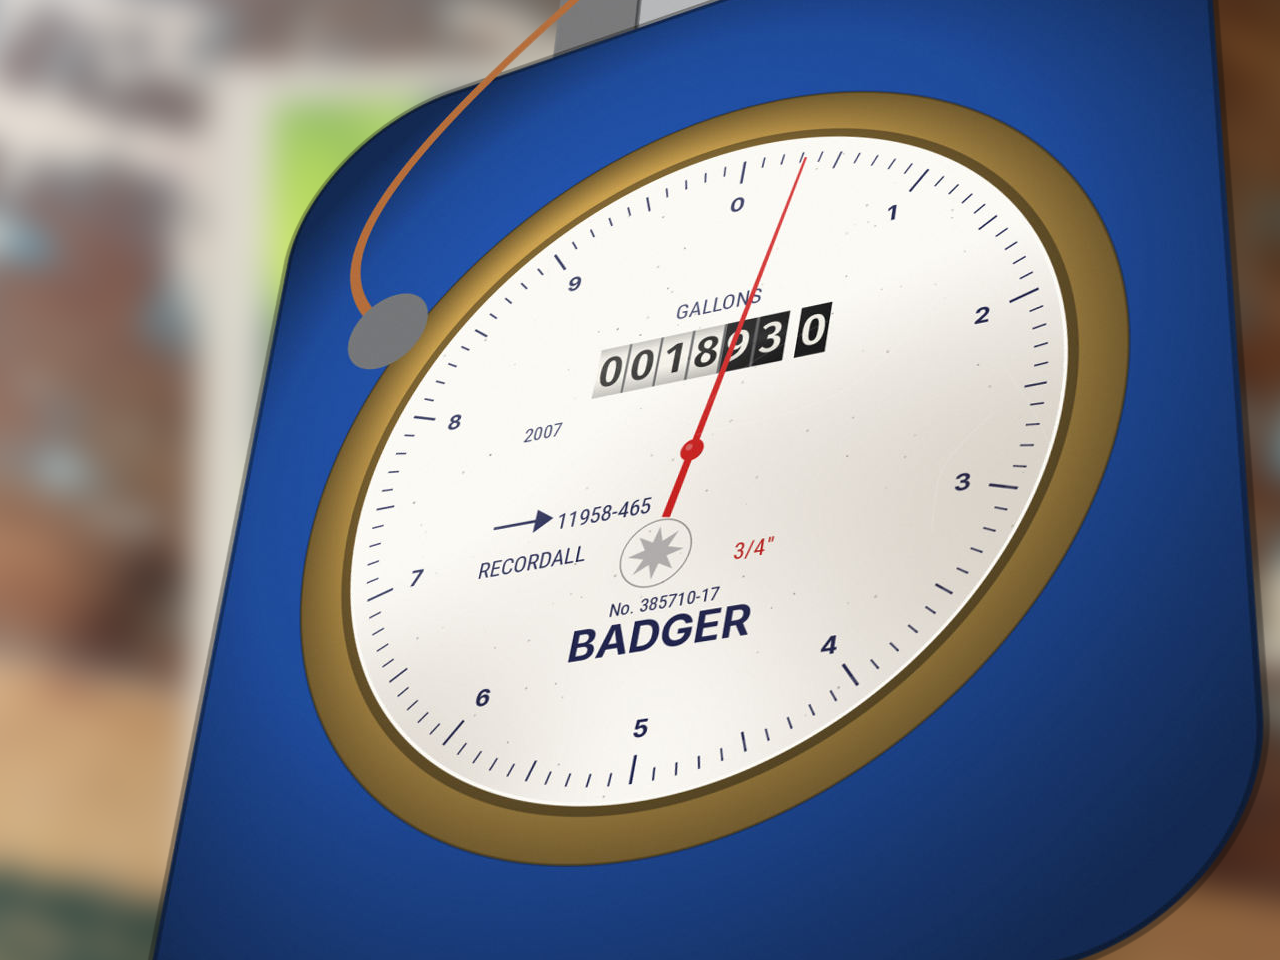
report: 18930.3 (gal)
